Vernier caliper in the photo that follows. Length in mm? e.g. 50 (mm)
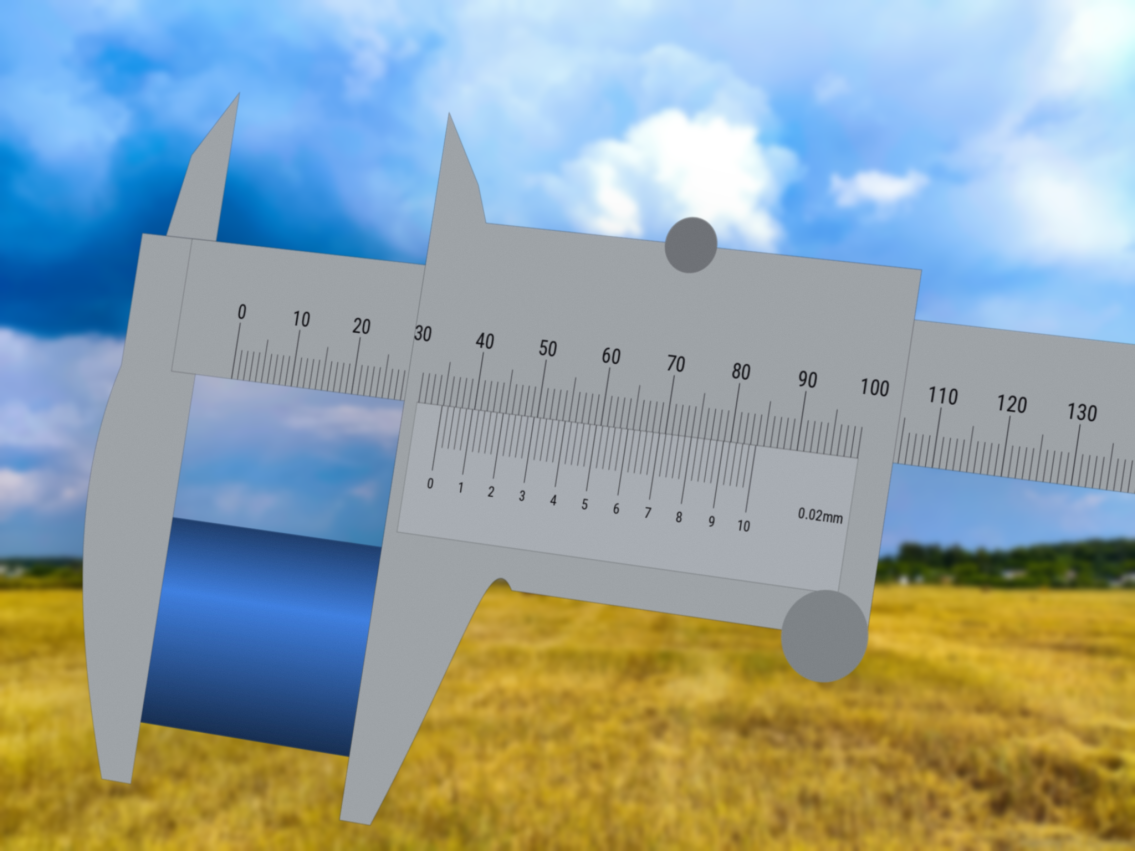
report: 34.8 (mm)
